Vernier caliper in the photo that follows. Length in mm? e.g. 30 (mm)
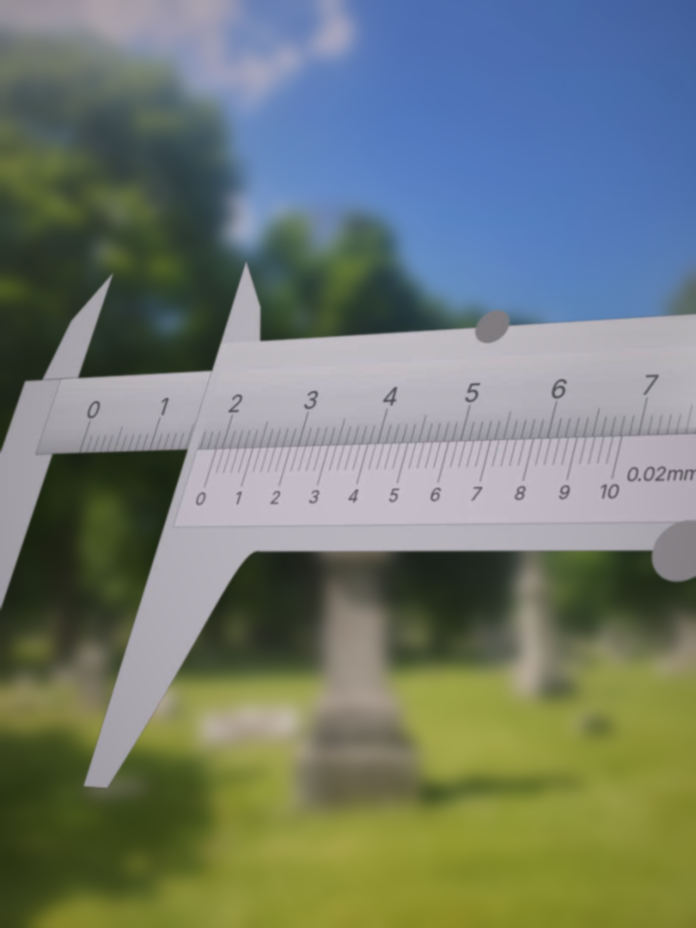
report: 19.2 (mm)
